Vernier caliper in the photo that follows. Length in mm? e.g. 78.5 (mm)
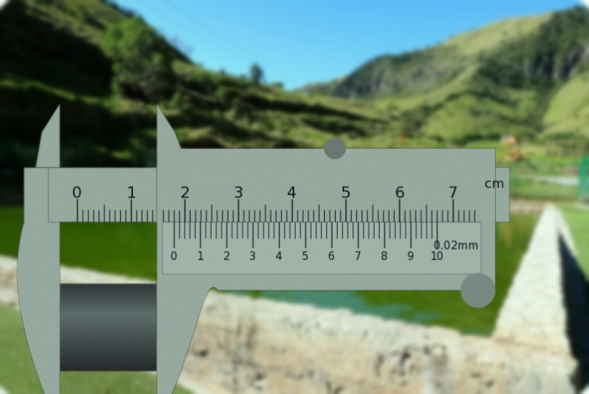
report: 18.0 (mm)
